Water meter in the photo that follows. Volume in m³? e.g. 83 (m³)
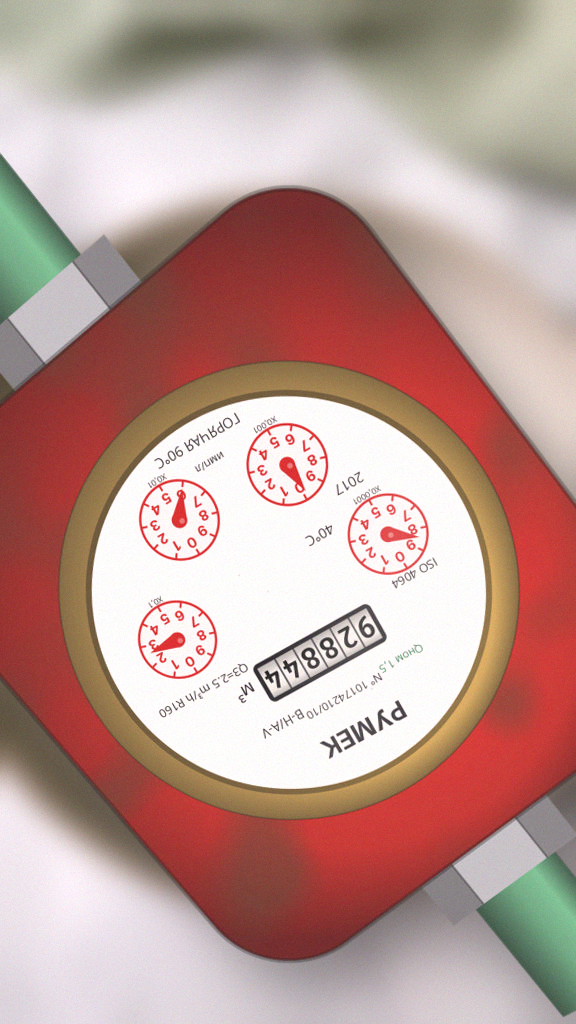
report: 928844.2598 (m³)
